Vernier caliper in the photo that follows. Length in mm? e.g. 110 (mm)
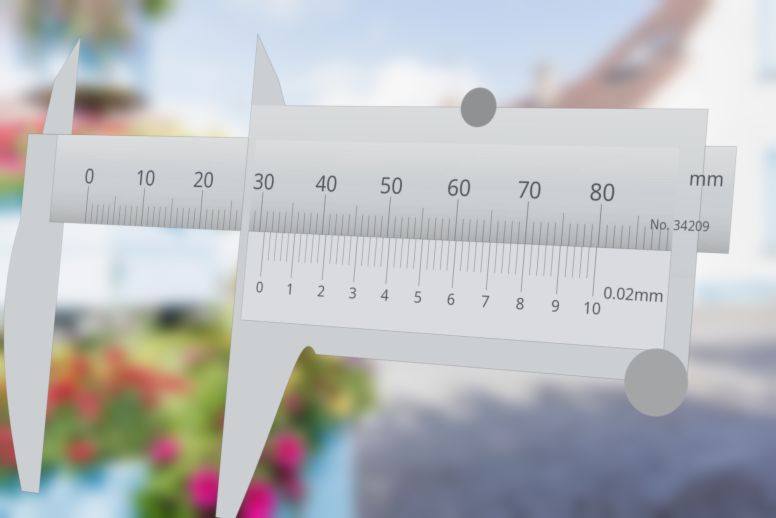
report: 30.8 (mm)
